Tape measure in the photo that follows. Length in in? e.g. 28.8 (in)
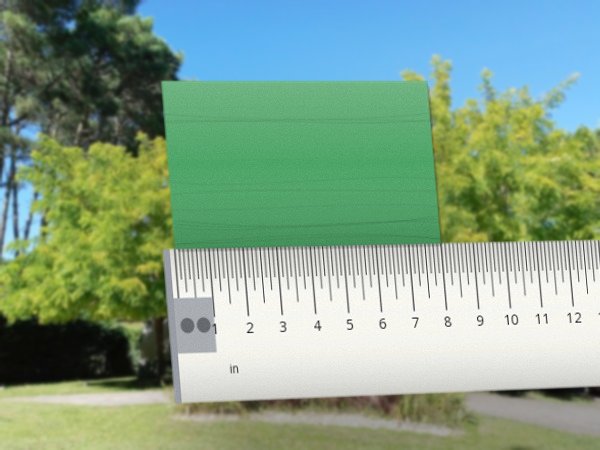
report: 8 (in)
